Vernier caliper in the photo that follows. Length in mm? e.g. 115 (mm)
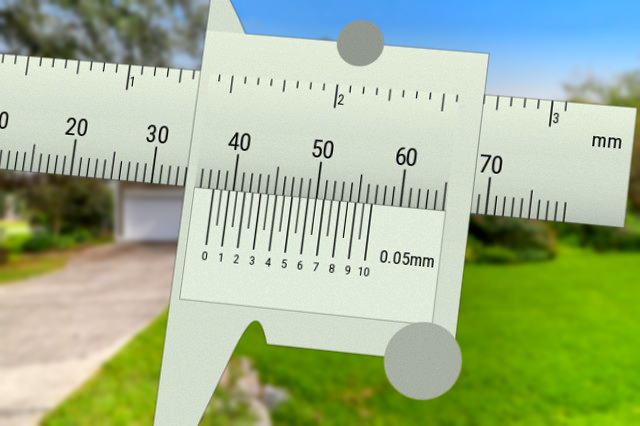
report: 37.6 (mm)
